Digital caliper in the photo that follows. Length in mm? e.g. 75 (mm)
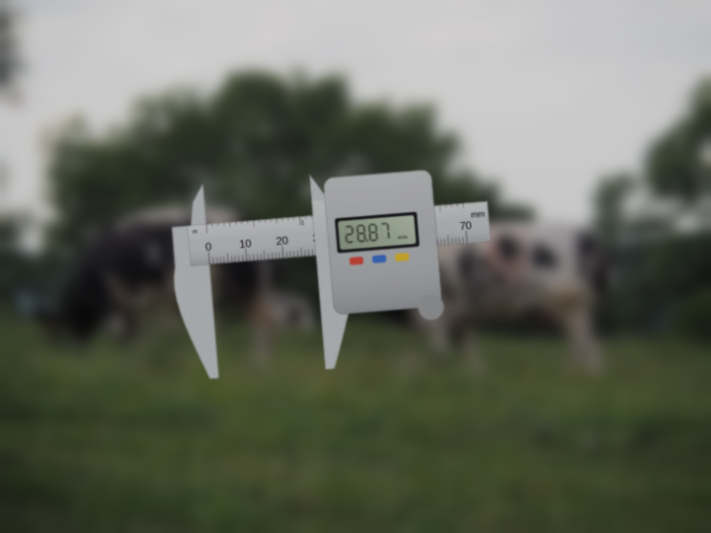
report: 28.87 (mm)
